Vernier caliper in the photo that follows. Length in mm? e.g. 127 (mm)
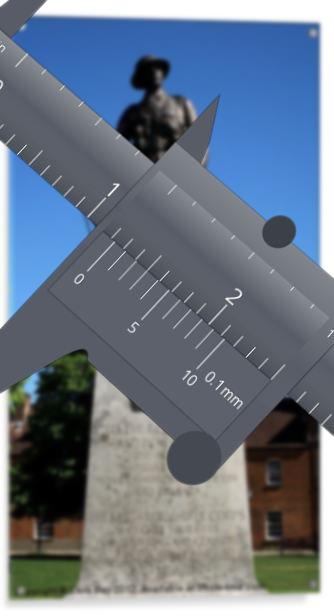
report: 12.3 (mm)
